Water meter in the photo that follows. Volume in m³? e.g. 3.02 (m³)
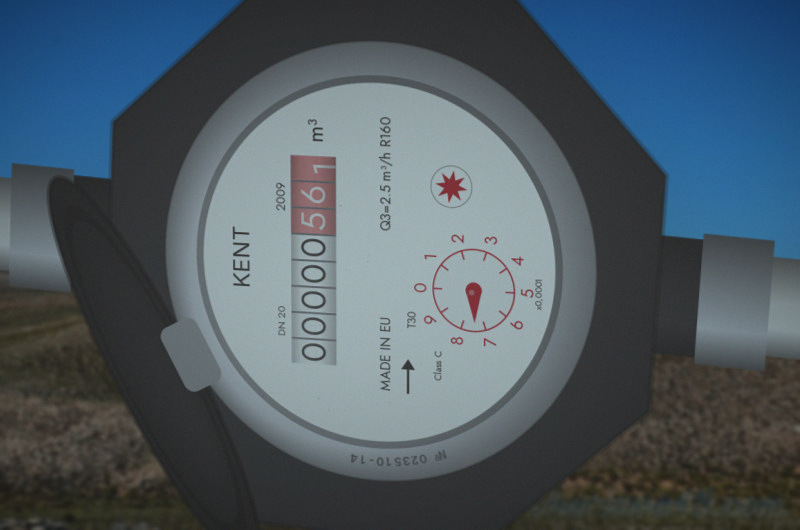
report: 0.5607 (m³)
